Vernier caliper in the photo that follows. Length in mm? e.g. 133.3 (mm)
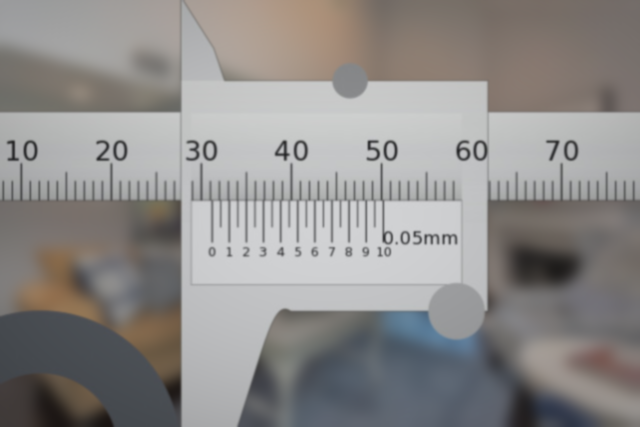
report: 31.2 (mm)
